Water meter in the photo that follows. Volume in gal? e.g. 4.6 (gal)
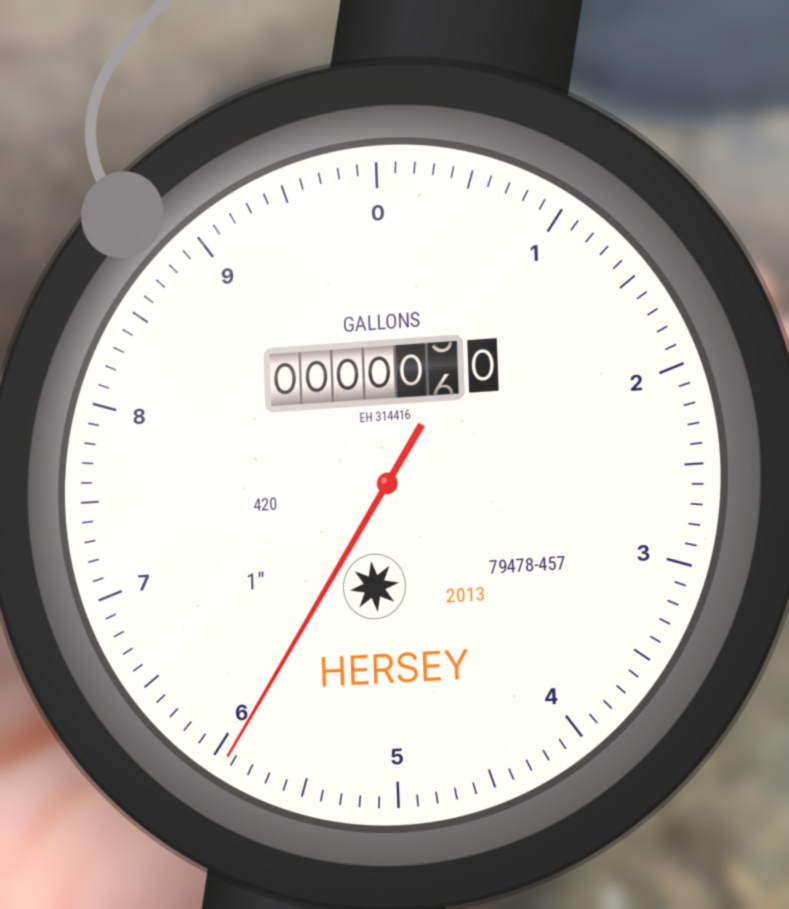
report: 55.9 (gal)
